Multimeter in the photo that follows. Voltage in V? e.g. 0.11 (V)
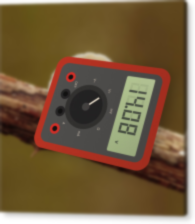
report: 14.08 (V)
